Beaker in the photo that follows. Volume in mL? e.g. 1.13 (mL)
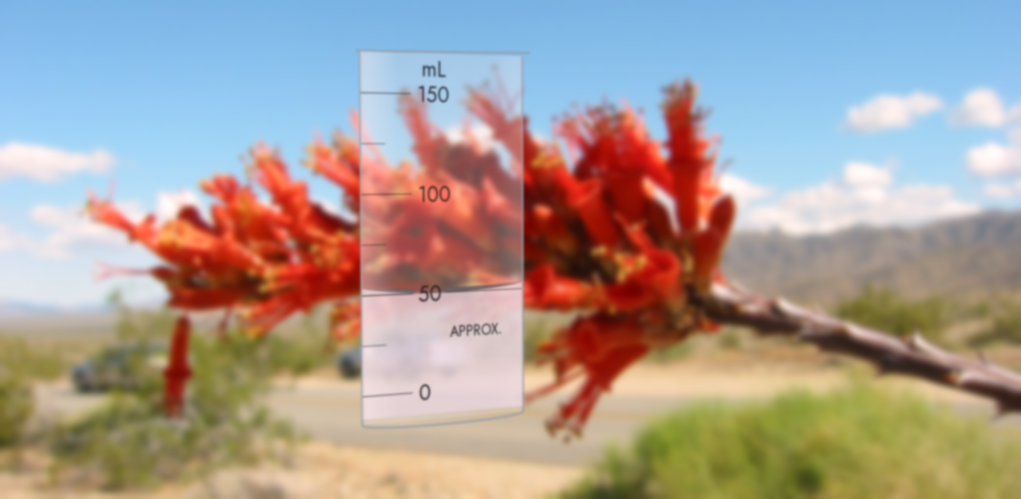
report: 50 (mL)
